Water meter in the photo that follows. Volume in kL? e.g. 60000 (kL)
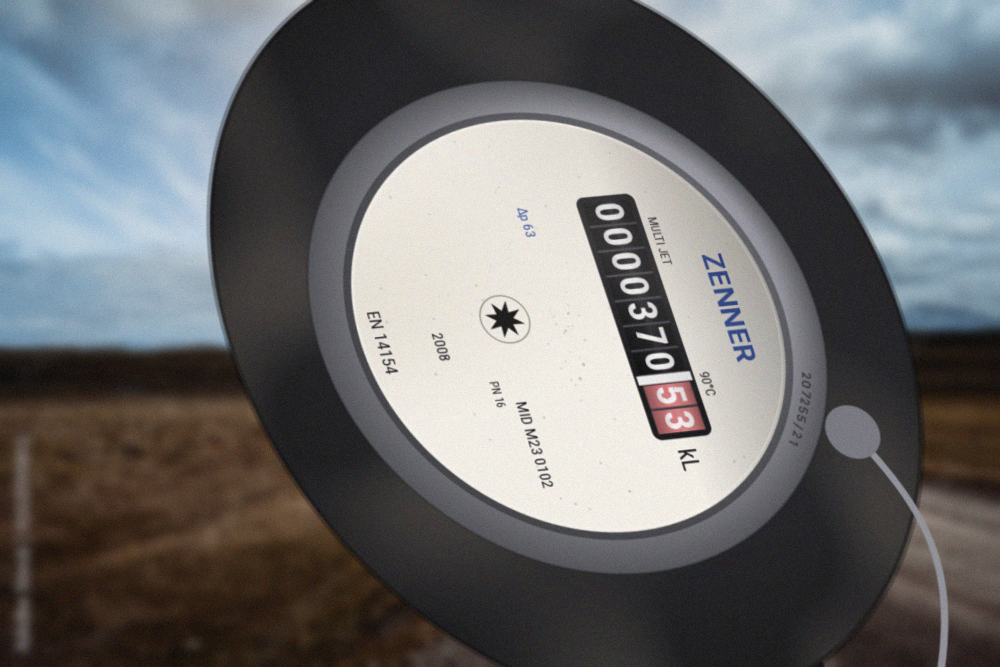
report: 370.53 (kL)
